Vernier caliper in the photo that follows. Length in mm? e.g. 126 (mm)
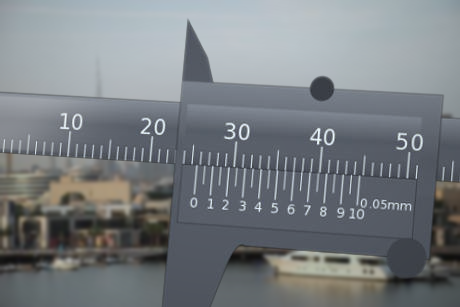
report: 25.6 (mm)
